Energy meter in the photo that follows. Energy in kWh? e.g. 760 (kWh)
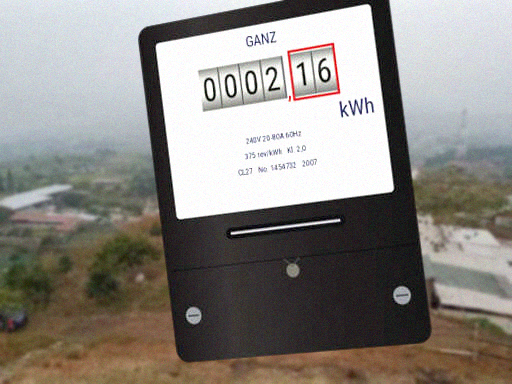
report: 2.16 (kWh)
